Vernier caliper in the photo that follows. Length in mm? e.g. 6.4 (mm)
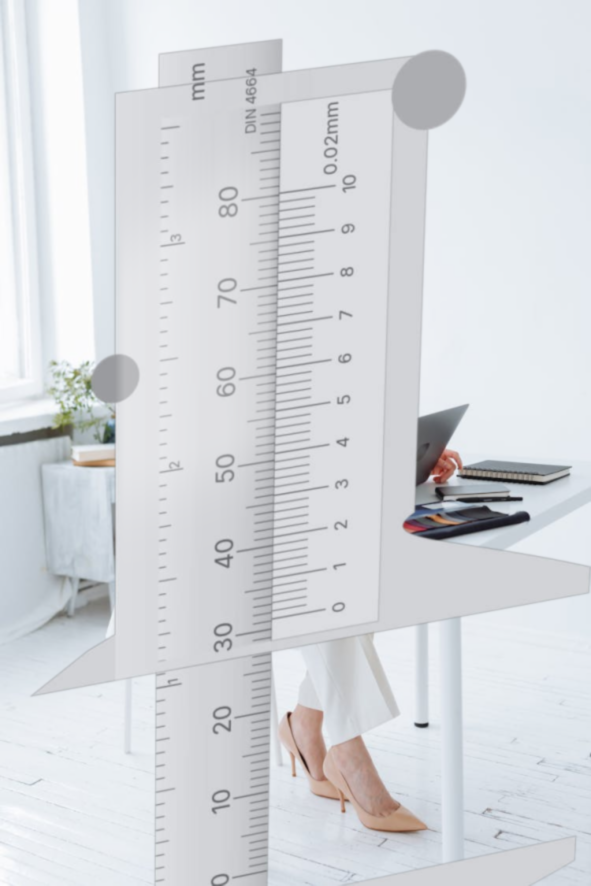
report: 31.2 (mm)
